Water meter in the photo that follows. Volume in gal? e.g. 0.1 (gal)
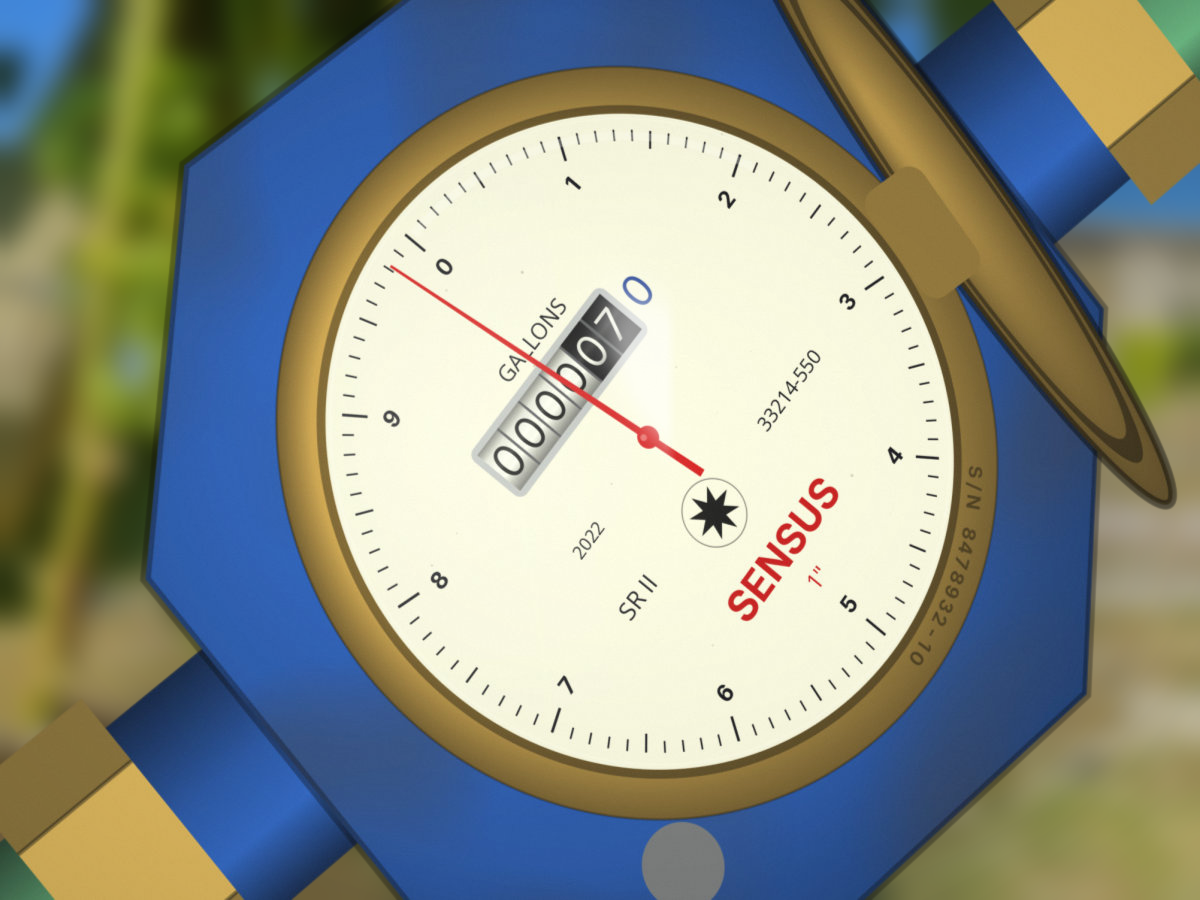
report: 69.8 (gal)
